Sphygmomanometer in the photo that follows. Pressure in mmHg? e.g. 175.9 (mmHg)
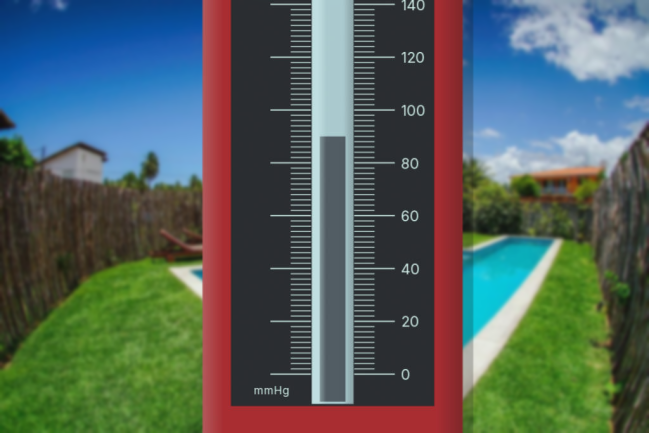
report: 90 (mmHg)
